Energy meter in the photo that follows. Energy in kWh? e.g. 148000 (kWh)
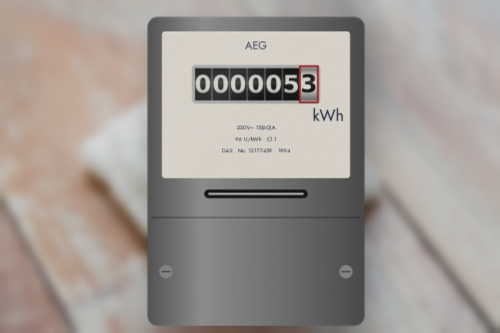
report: 5.3 (kWh)
